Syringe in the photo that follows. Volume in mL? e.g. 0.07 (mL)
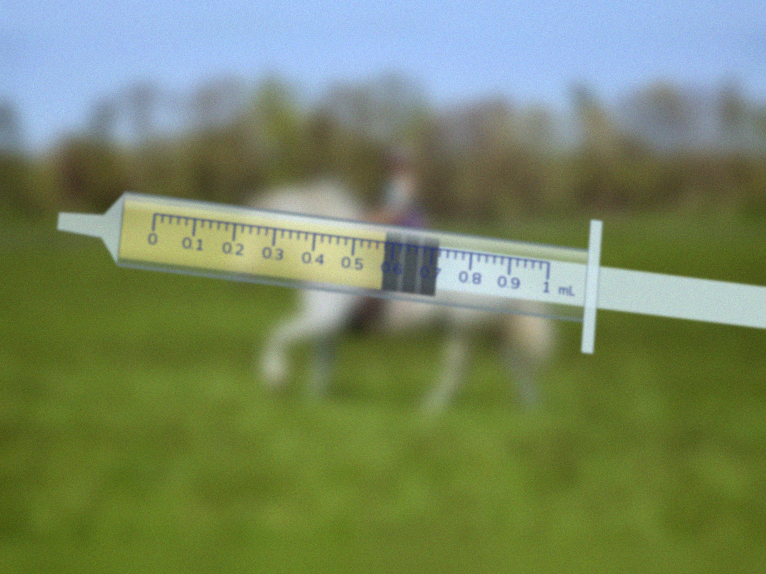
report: 0.58 (mL)
